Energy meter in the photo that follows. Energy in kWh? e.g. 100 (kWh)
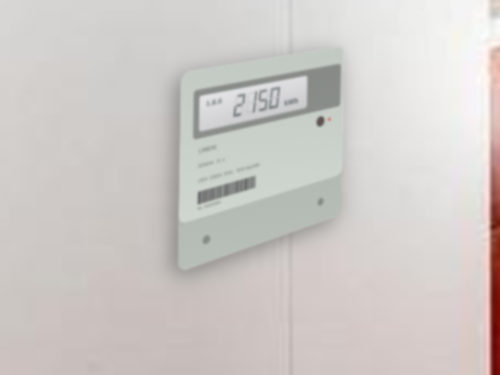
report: 2150 (kWh)
